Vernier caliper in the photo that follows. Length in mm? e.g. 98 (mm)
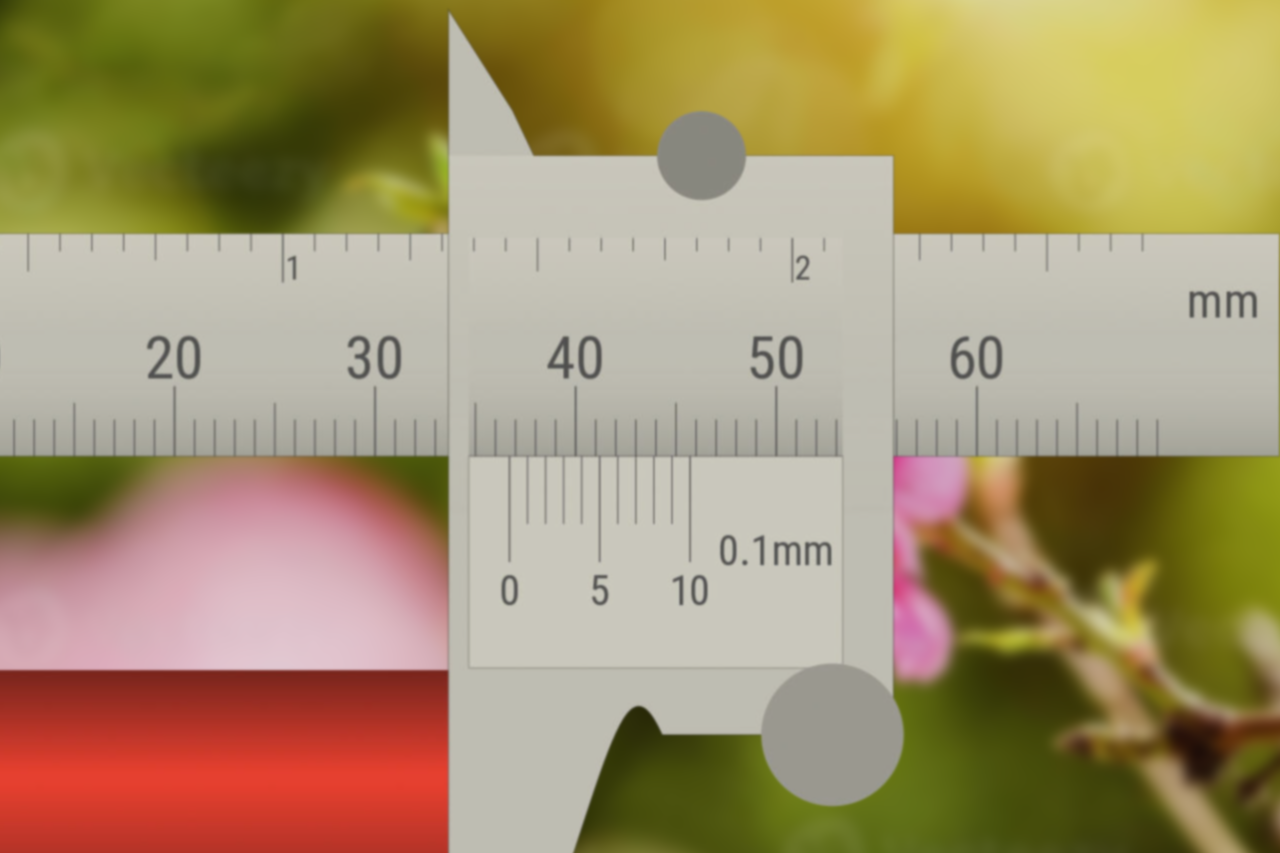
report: 36.7 (mm)
